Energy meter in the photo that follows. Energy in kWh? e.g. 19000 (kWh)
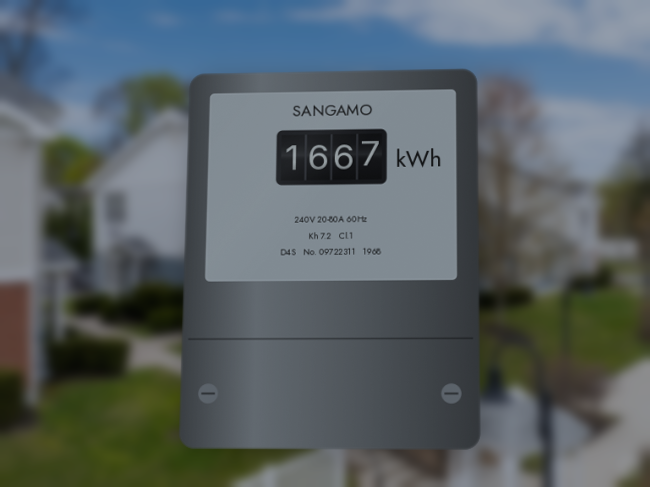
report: 1667 (kWh)
